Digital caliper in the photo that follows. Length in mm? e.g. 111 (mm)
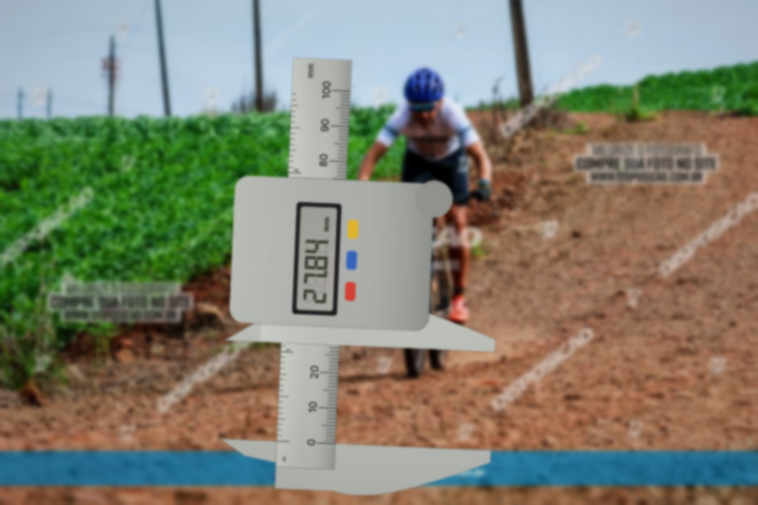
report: 27.84 (mm)
